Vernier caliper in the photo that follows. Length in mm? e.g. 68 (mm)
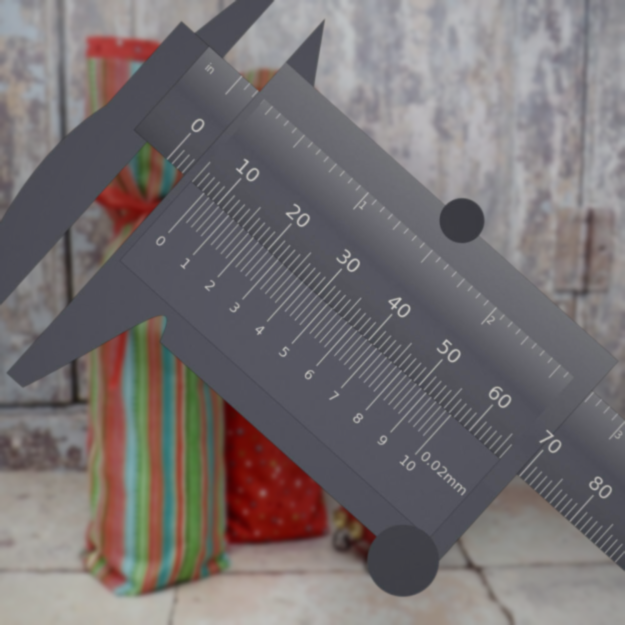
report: 7.4 (mm)
